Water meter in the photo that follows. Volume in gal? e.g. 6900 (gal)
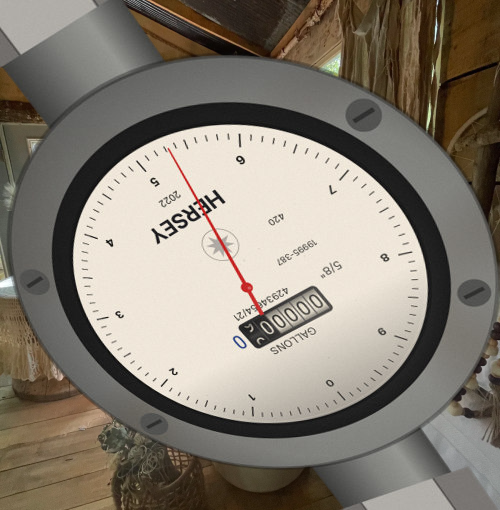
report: 55.3 (gal)
